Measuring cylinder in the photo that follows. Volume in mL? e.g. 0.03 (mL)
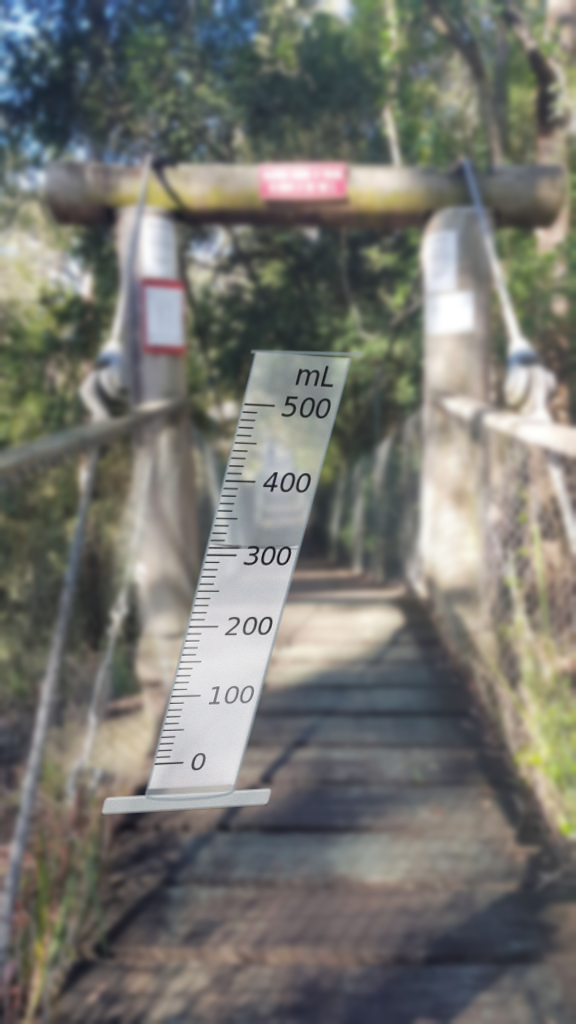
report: 310 (mL)
